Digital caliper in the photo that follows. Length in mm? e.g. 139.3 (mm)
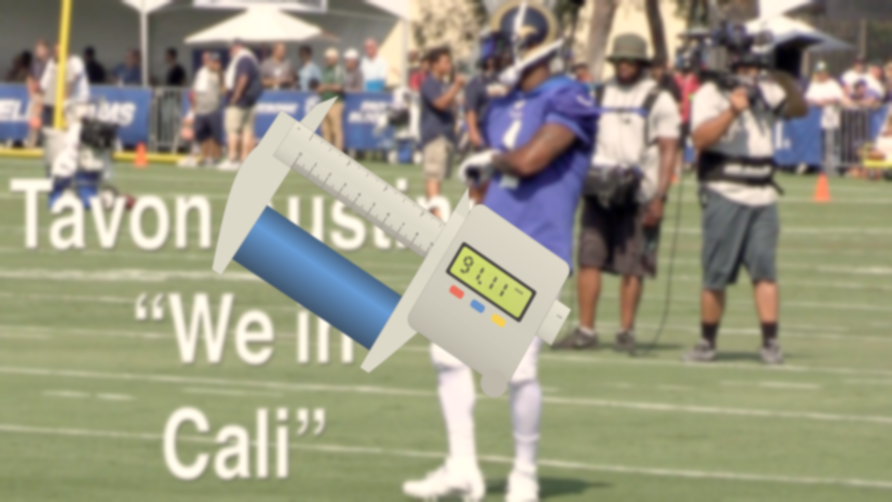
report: 91.11 (mm)
